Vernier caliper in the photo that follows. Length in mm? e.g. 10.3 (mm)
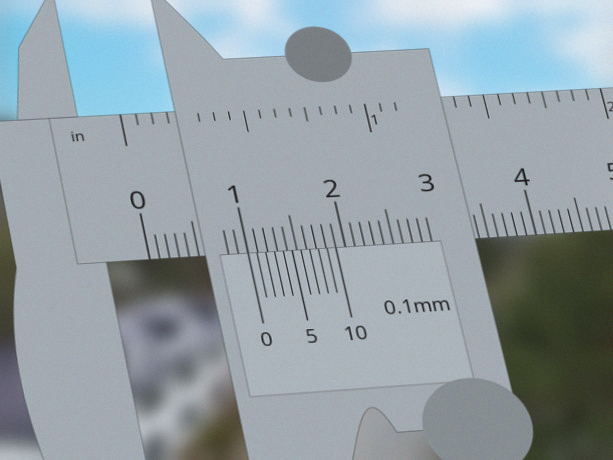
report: 10.0 (mm)
